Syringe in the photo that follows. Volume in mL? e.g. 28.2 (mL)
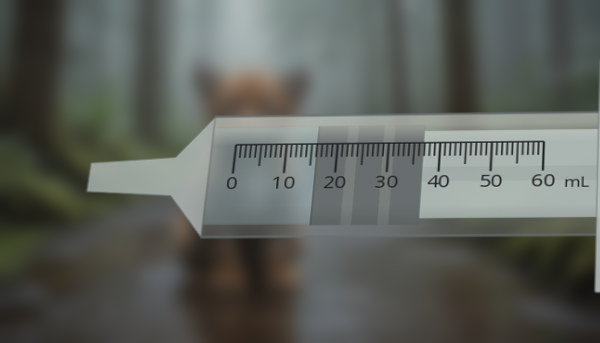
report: 16 (mL)
